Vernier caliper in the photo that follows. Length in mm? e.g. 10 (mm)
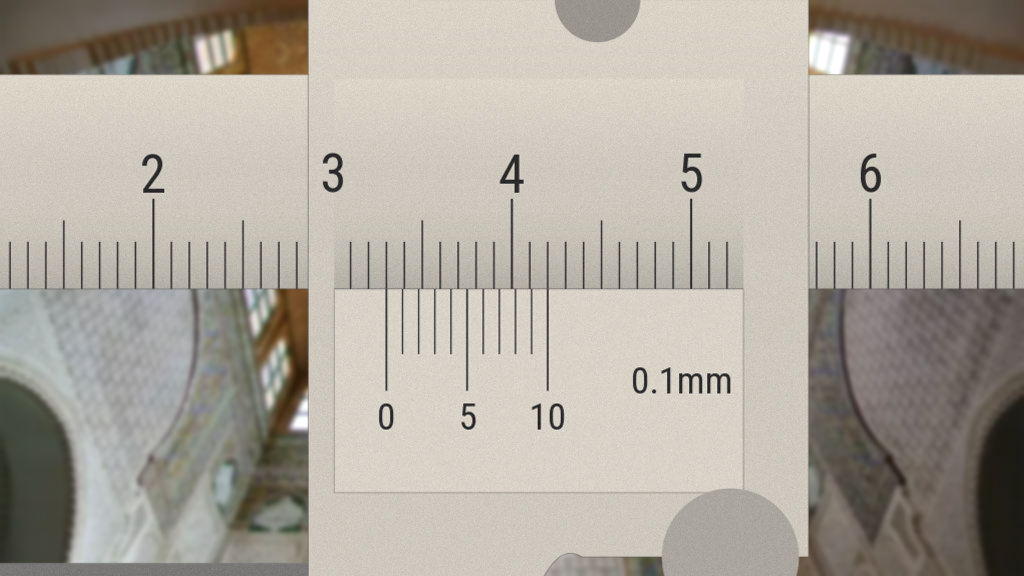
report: 33.0 (mm)
